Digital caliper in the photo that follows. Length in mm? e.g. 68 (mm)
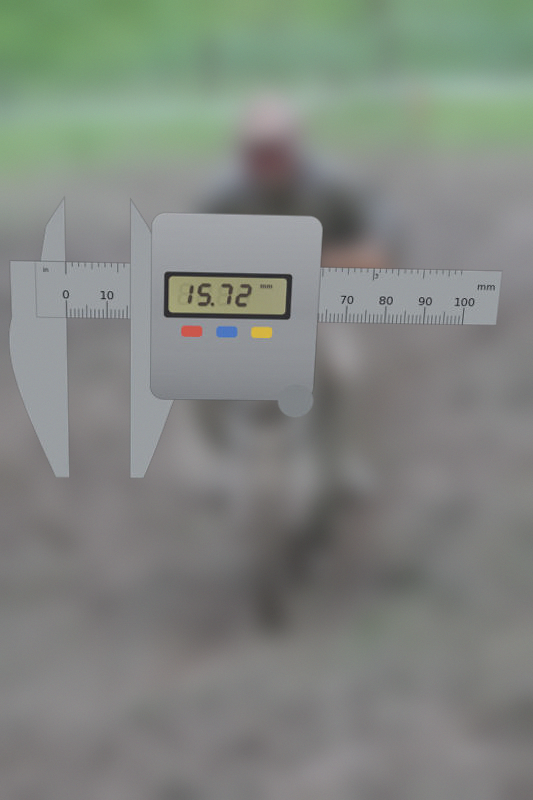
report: 15.72 (mm)
